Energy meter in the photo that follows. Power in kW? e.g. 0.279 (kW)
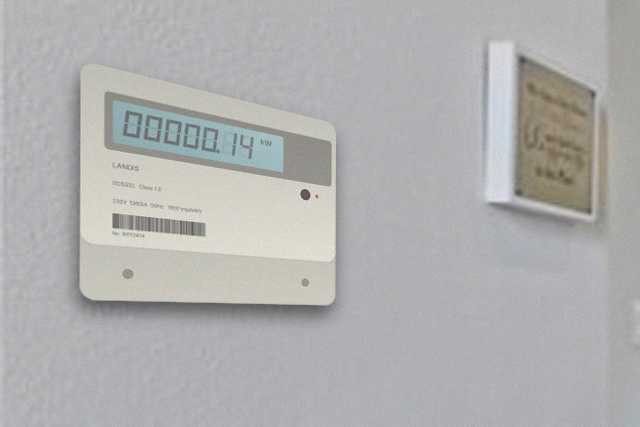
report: 0.14 (kW)
